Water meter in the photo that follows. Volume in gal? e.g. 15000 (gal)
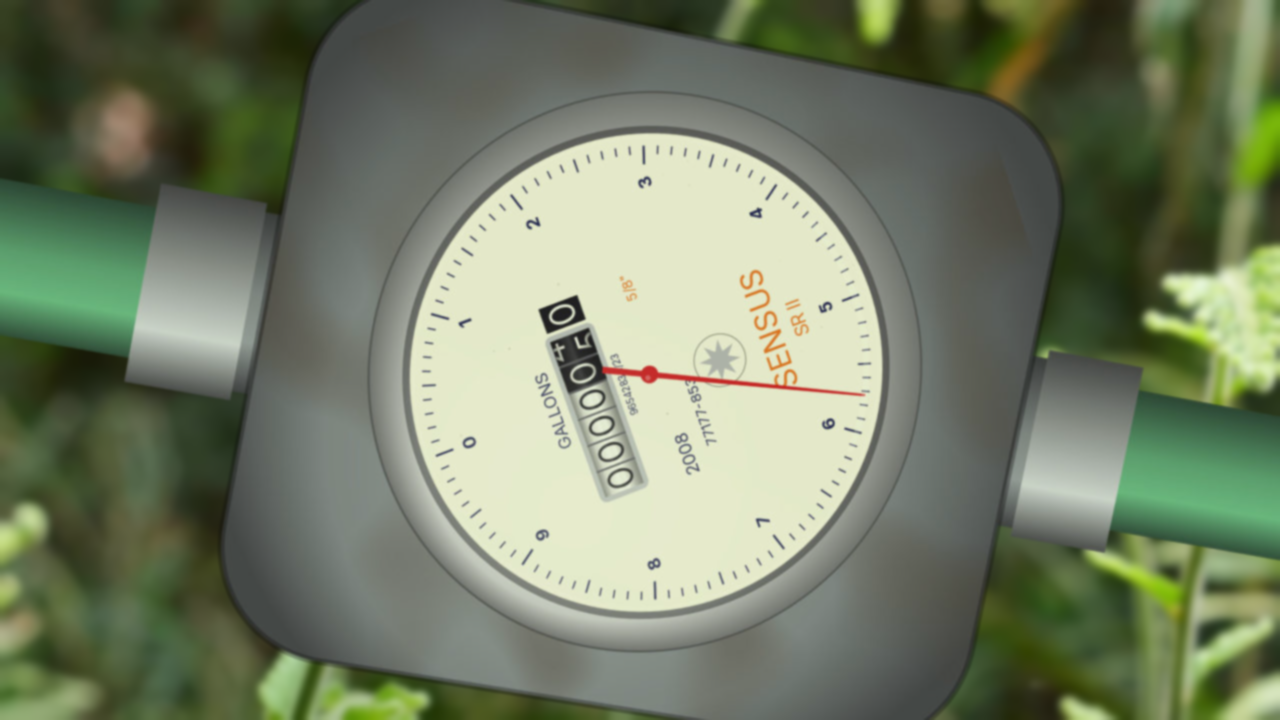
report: 45.7 (gal)
